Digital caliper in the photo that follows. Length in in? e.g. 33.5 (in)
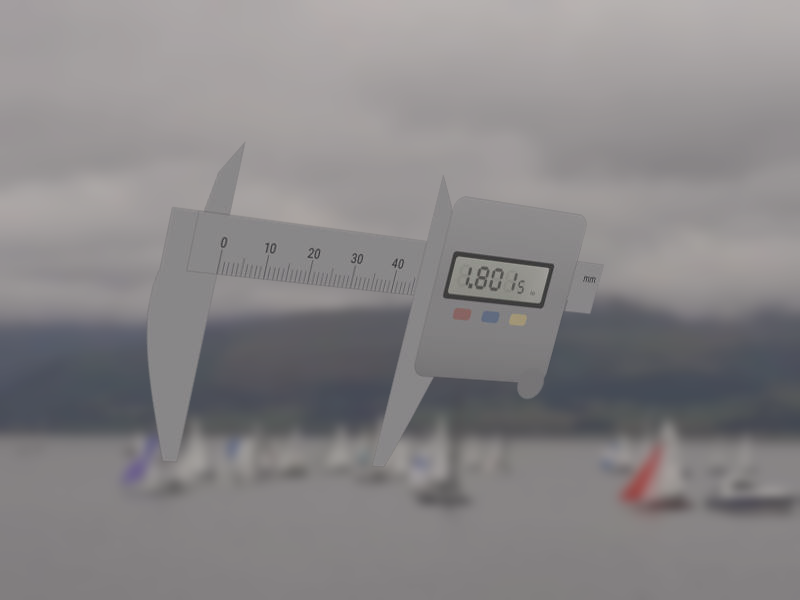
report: 1.8015 (in)
